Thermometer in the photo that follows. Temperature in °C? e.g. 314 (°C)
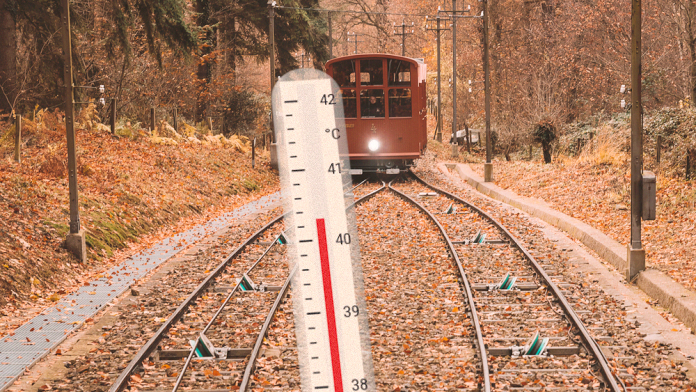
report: 40.3 (°C)
